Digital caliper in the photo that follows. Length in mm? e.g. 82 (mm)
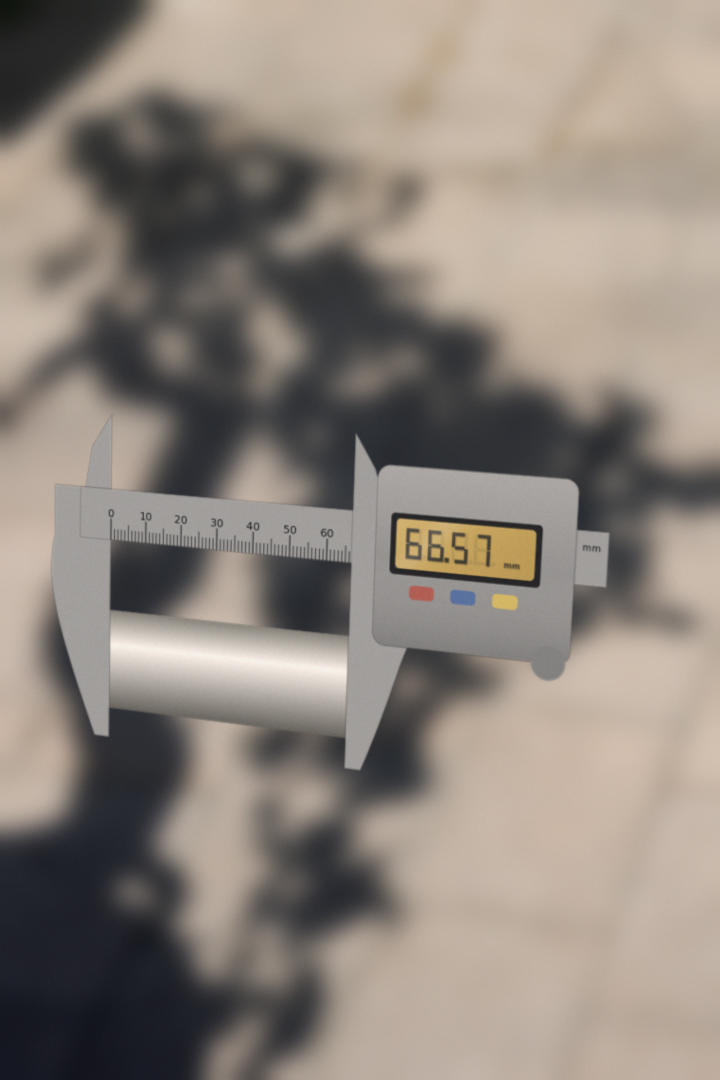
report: 66.57 (mm)
